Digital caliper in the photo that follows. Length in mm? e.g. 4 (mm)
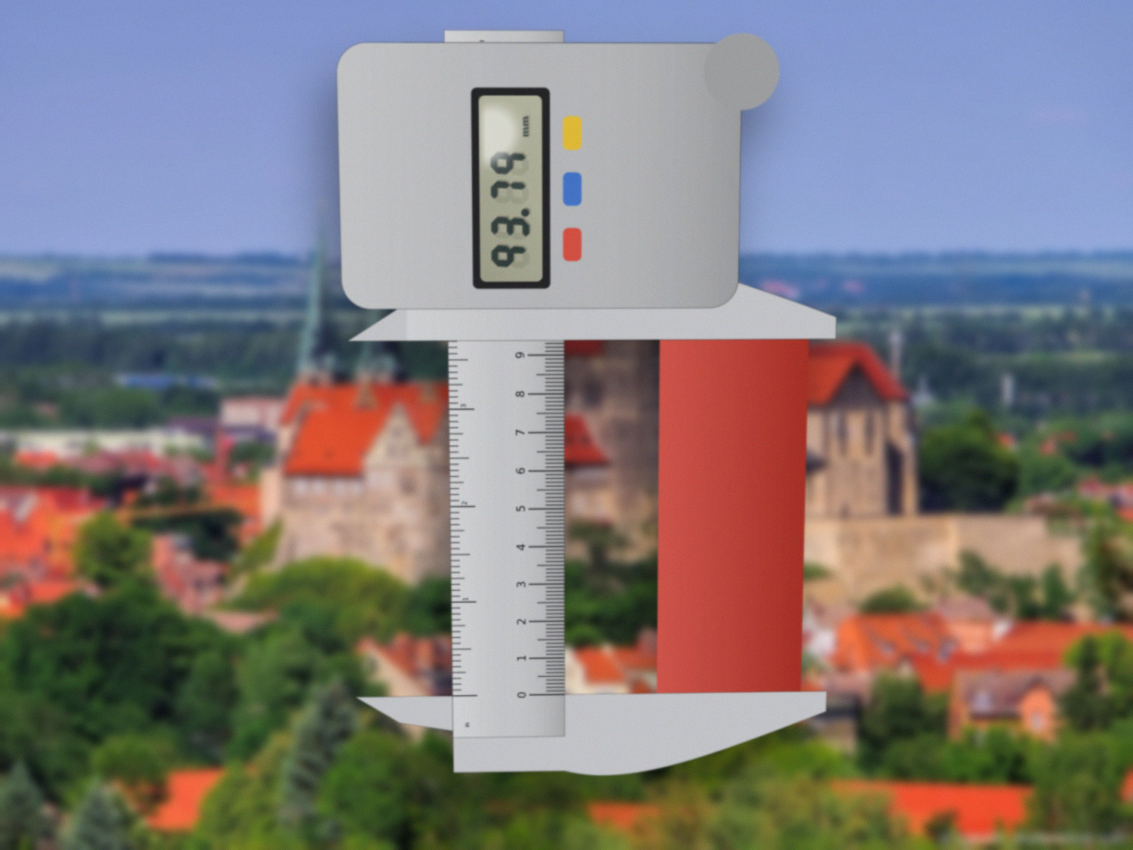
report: 93.79 (mm)
